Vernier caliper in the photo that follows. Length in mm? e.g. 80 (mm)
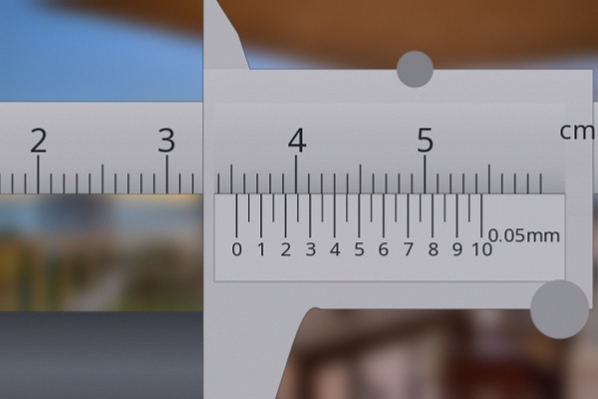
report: 35.4 (mm)
